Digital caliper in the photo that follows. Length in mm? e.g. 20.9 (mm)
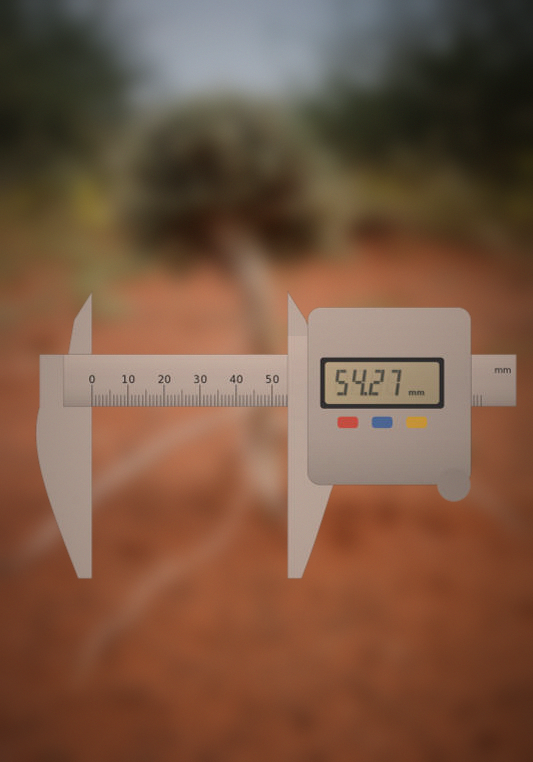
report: 54.27 (mm)
